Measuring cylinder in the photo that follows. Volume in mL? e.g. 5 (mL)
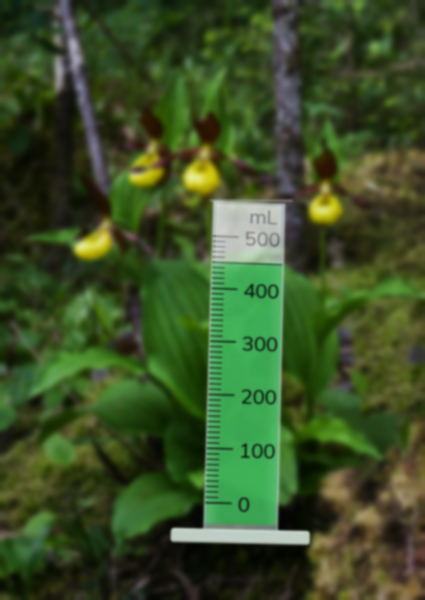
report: 450 (mL)
